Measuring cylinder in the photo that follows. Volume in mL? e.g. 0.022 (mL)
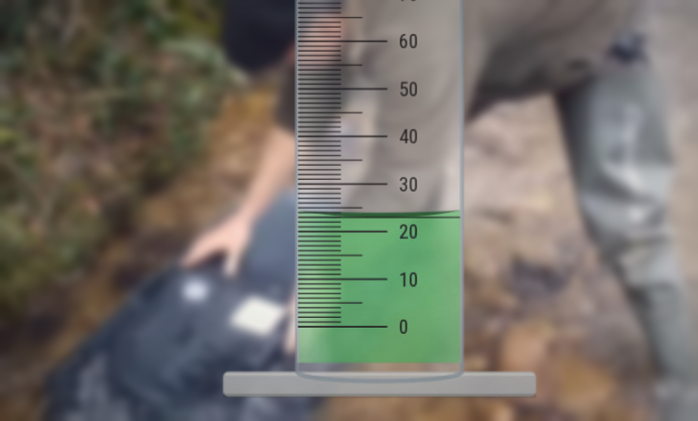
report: 23 (mL)
